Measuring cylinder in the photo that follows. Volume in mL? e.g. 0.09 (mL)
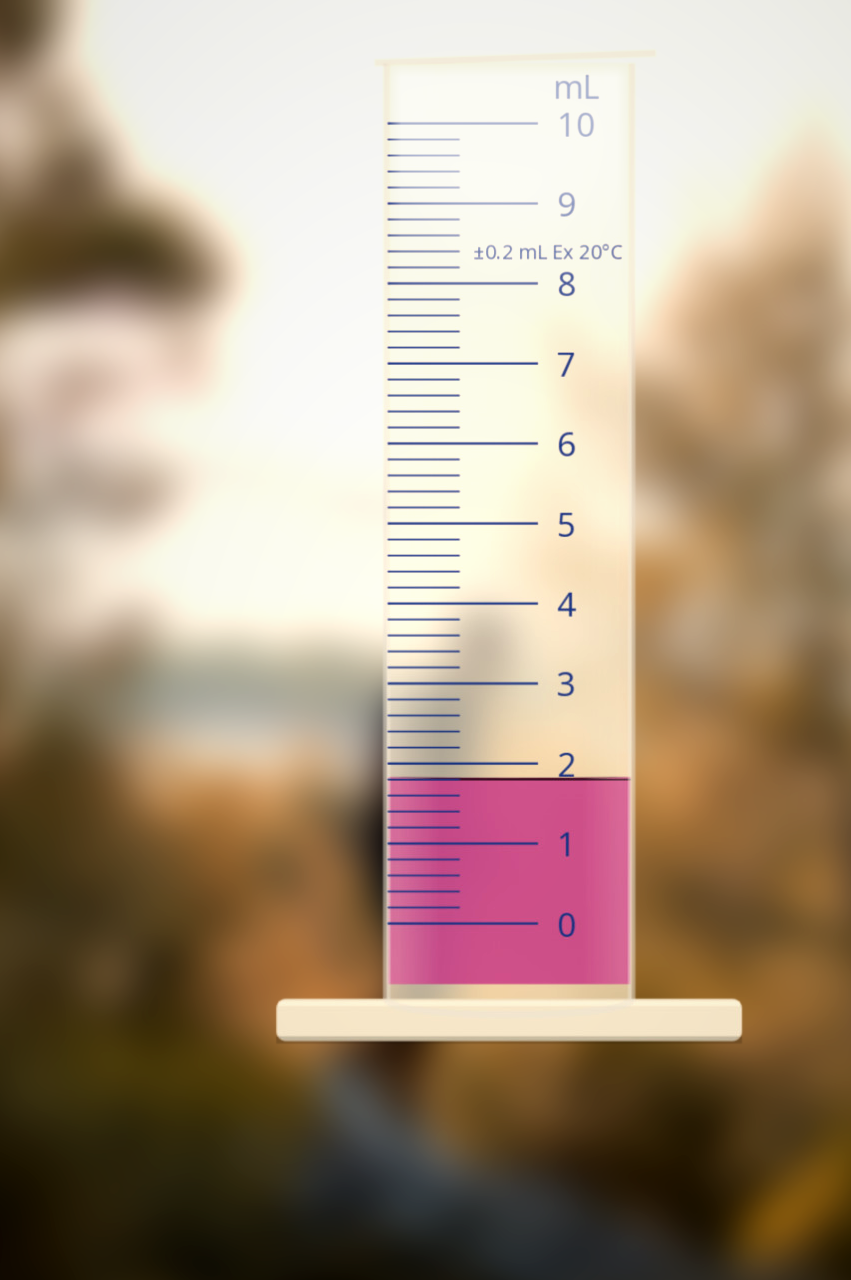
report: 1.8 (mL)
